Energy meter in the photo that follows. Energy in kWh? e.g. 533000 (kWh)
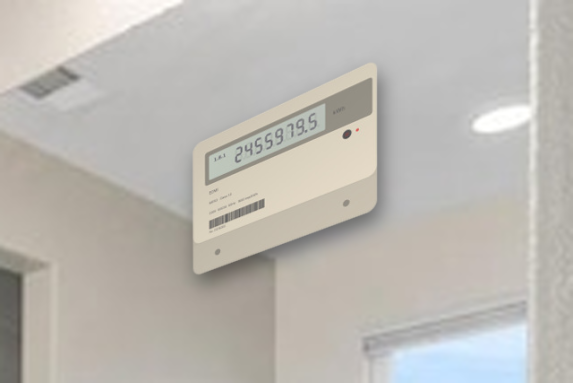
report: 2455979.5 (kWh)
